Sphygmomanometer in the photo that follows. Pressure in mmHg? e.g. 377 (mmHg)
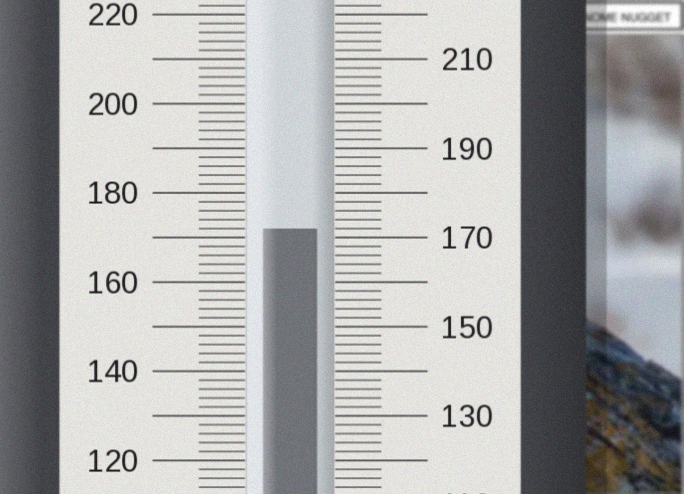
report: 172 (mmHg)
